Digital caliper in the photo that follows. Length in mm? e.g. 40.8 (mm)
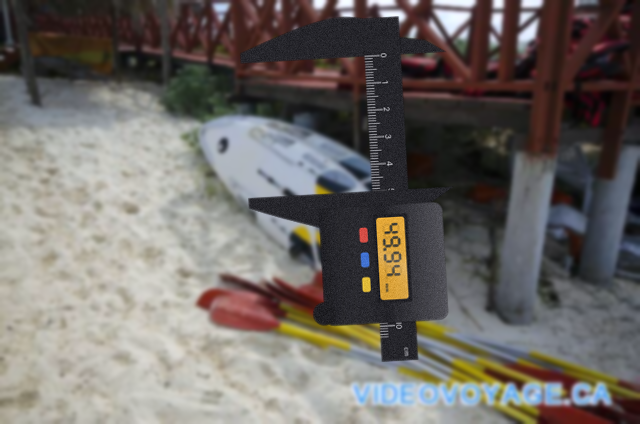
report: 49.94 (mm)
